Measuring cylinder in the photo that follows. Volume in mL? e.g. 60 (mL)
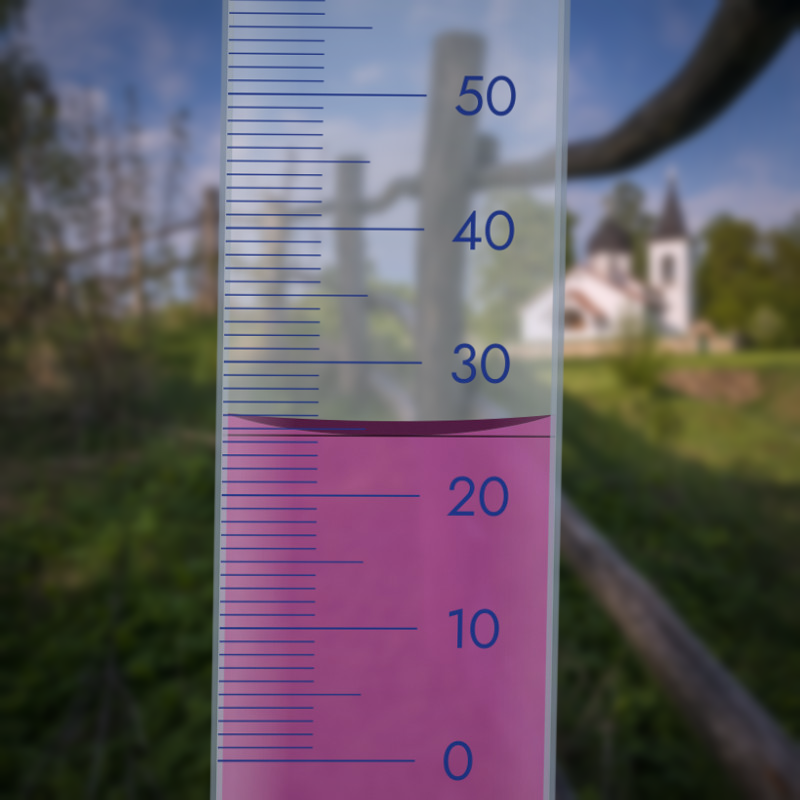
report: 24.5 (mL)
